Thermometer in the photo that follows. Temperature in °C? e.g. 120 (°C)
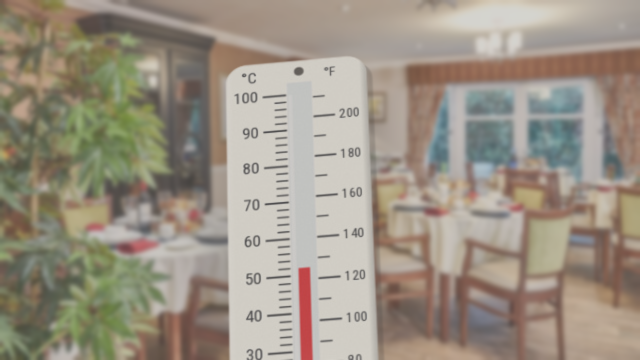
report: 52 (°C)
